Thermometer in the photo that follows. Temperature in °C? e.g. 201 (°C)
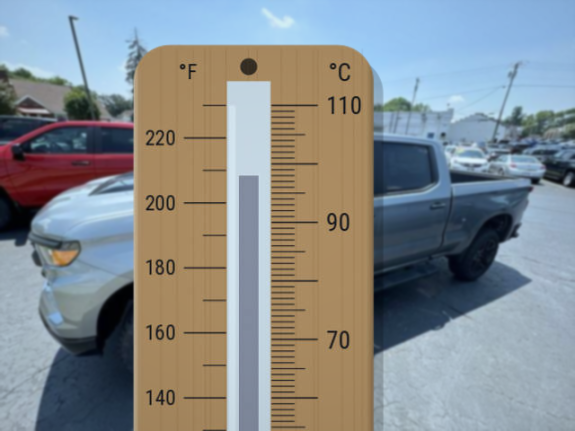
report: 98 (°C)
